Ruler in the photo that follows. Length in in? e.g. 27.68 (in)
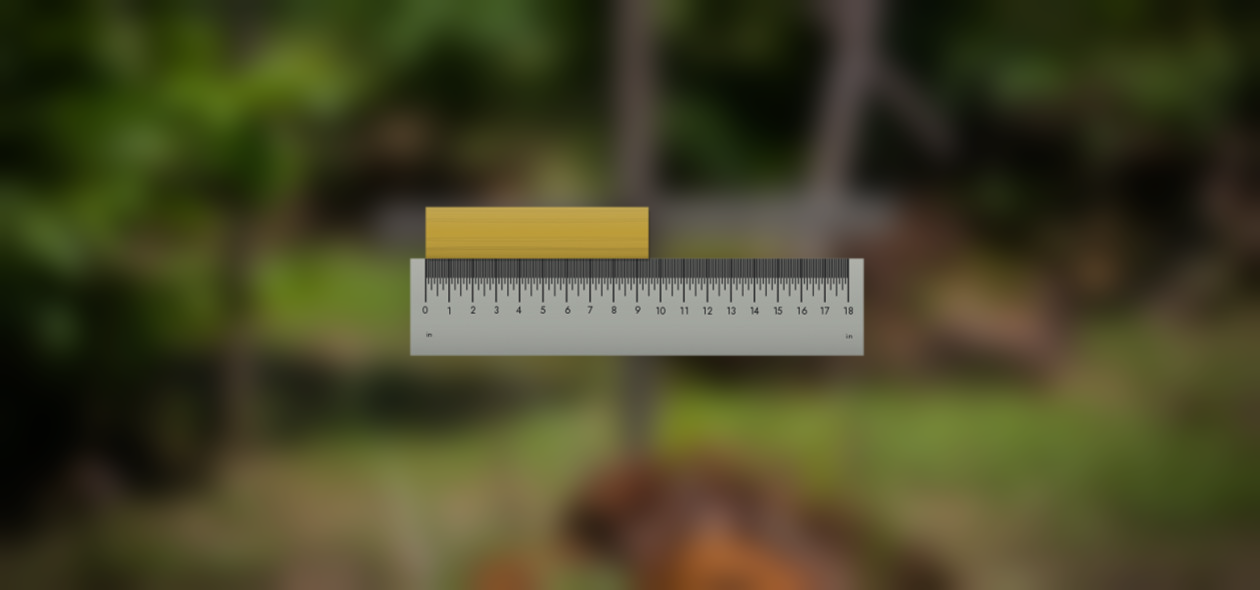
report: 9.5 (in)
